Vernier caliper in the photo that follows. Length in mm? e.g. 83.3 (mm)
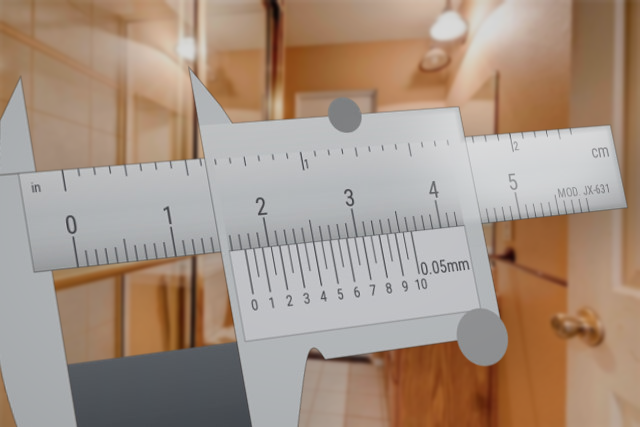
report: 17.4 (mm)
